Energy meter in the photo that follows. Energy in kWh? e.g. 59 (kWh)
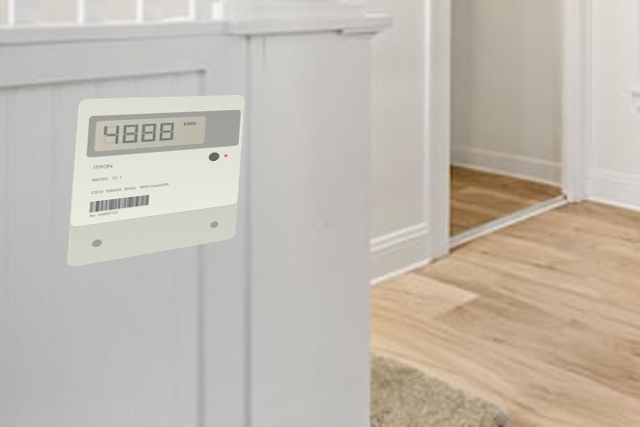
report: 4888 (kWh)
